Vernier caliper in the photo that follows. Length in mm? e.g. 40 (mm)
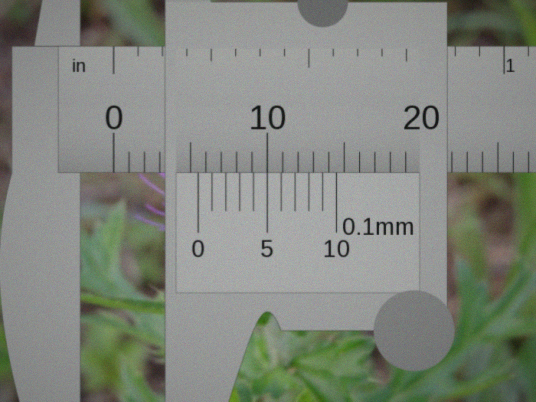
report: 5.5 (mm)
